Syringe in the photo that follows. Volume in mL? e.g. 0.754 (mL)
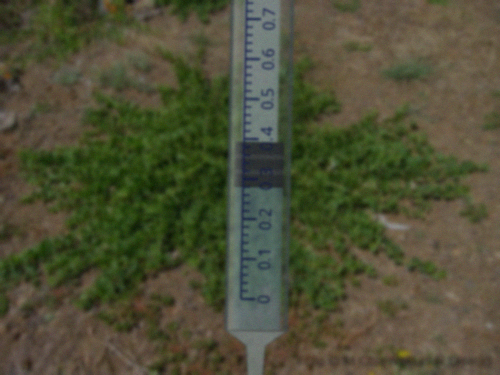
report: 0.28 (mL)
